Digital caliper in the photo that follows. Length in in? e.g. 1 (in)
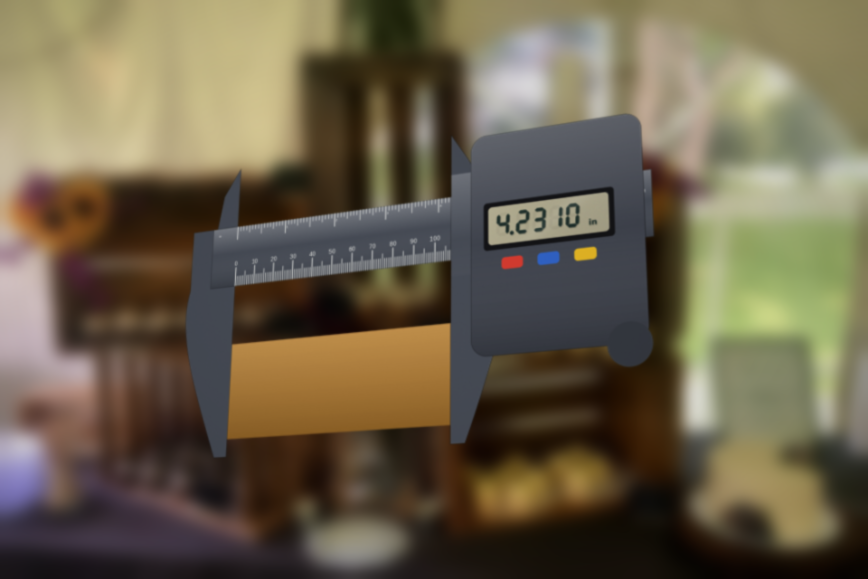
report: 4.2310 (in)
